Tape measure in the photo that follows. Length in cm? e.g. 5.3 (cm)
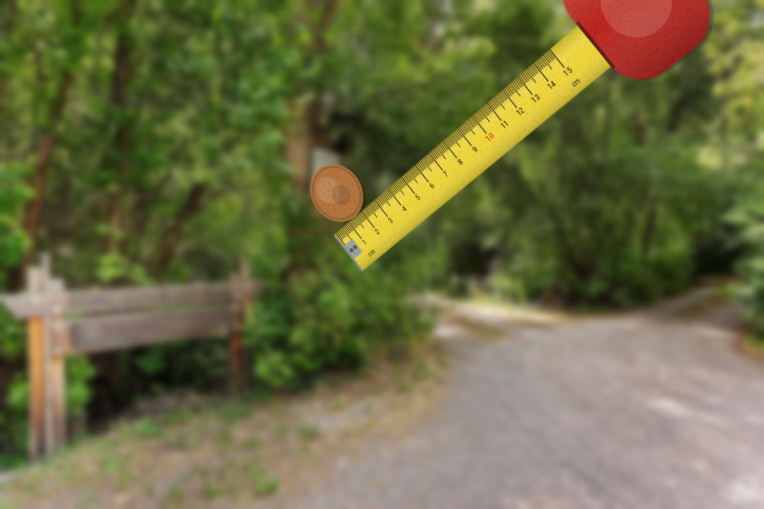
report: 3 (cm)
